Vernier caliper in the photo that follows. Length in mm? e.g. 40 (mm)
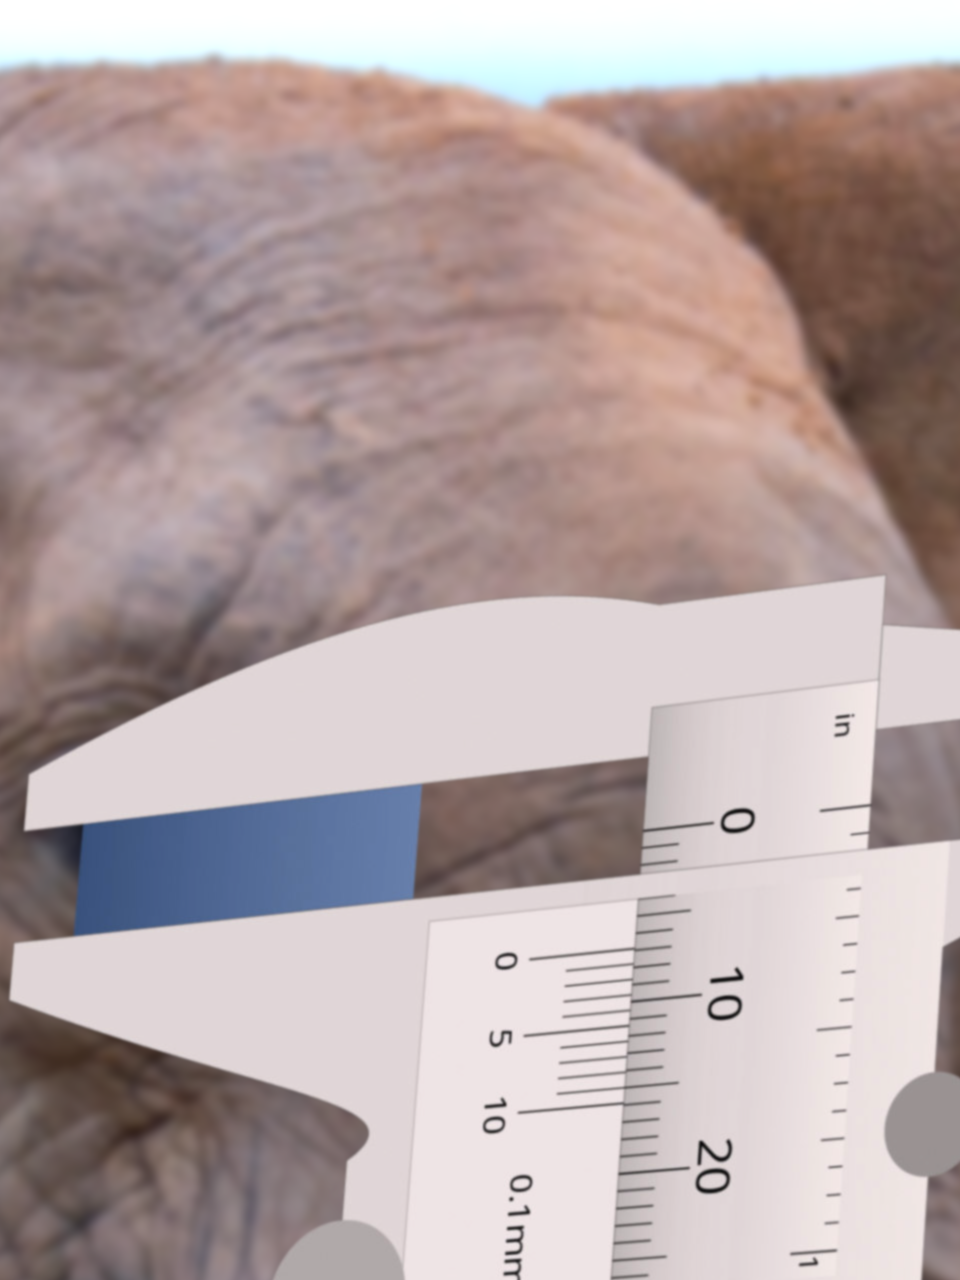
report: 6.9 (mm)
